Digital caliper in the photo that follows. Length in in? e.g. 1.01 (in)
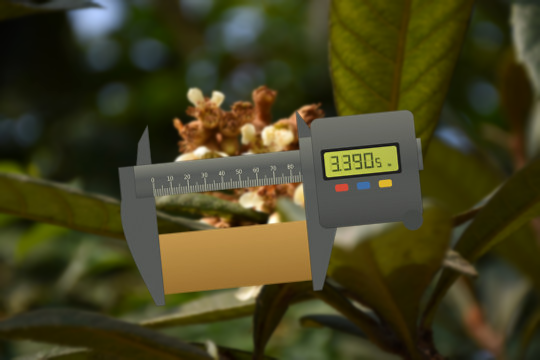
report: 3.3905 (in)
